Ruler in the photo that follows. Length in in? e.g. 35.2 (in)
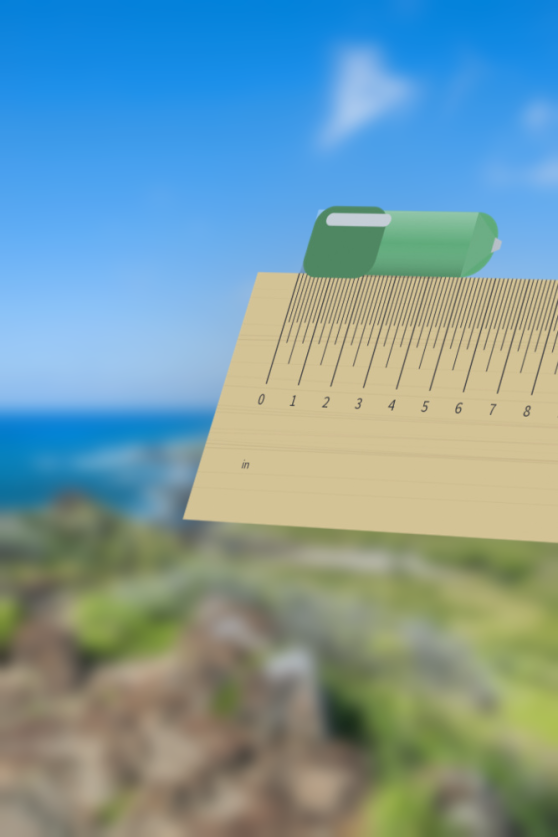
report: 5.875 (in)
